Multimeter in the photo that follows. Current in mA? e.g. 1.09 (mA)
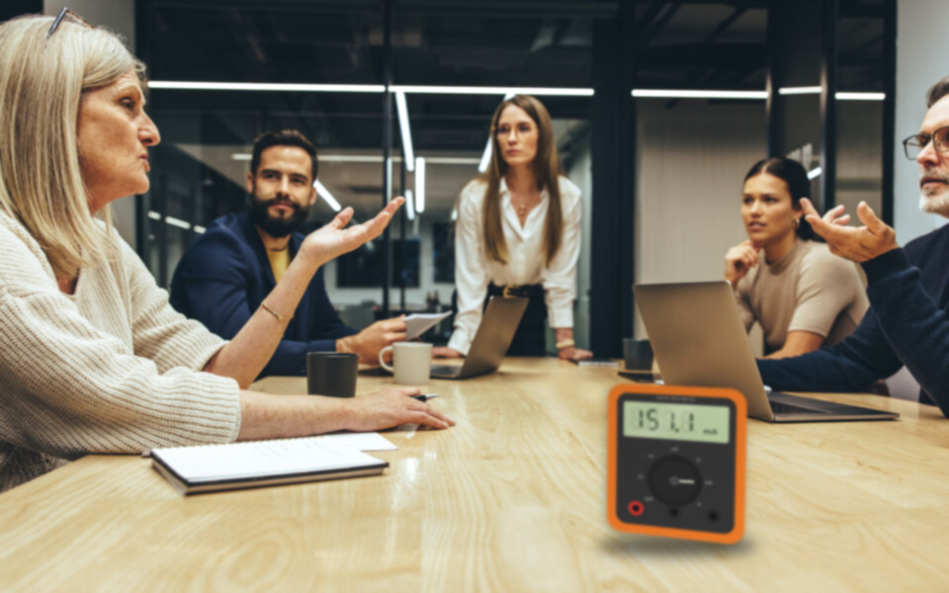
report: 151.1 (mA)
